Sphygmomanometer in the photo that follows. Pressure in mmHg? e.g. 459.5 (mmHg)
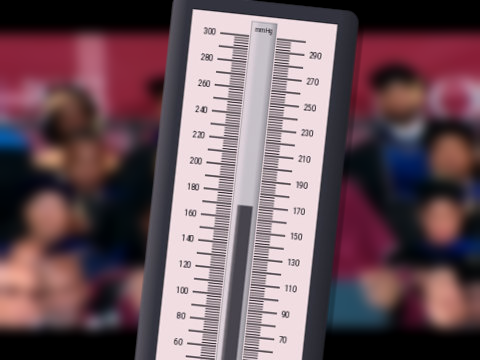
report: 170 (mmHg)
